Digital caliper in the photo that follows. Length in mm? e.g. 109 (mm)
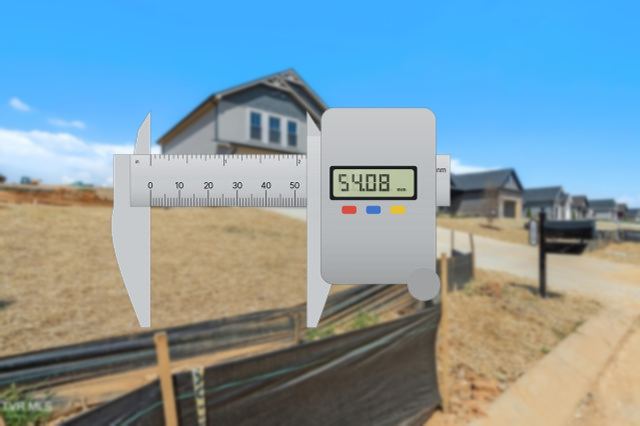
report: 54.08 (mm)
